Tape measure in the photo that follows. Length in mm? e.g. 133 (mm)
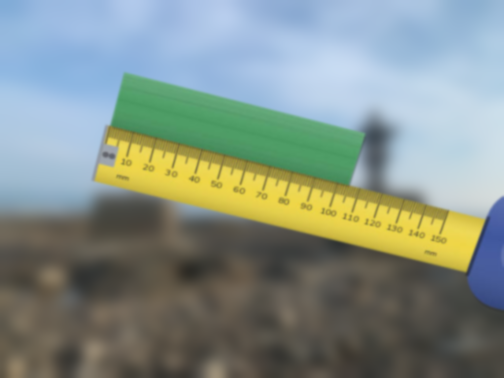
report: 105 (mm)
